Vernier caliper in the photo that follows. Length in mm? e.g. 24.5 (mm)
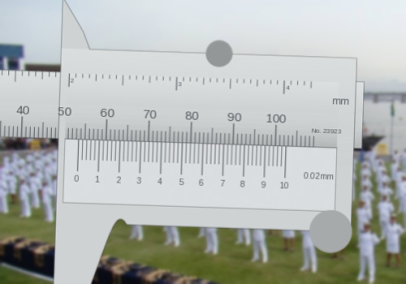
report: 53.5 (mm)
